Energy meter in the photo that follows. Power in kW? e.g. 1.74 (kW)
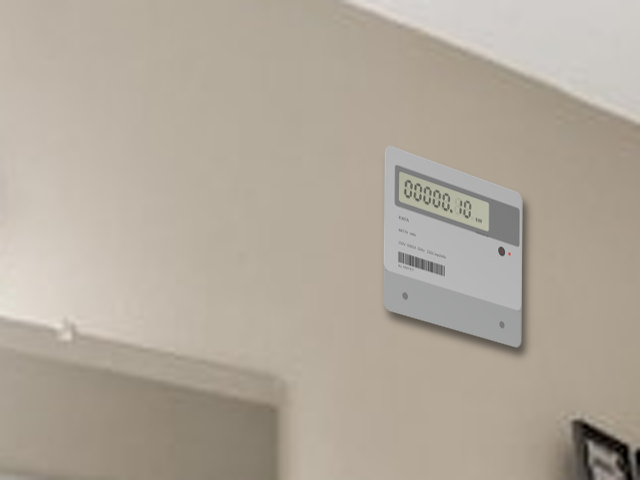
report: 0.10 (kW)
